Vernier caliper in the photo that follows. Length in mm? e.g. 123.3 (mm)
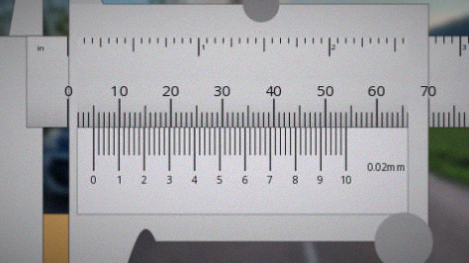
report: 5.0 (mm)
